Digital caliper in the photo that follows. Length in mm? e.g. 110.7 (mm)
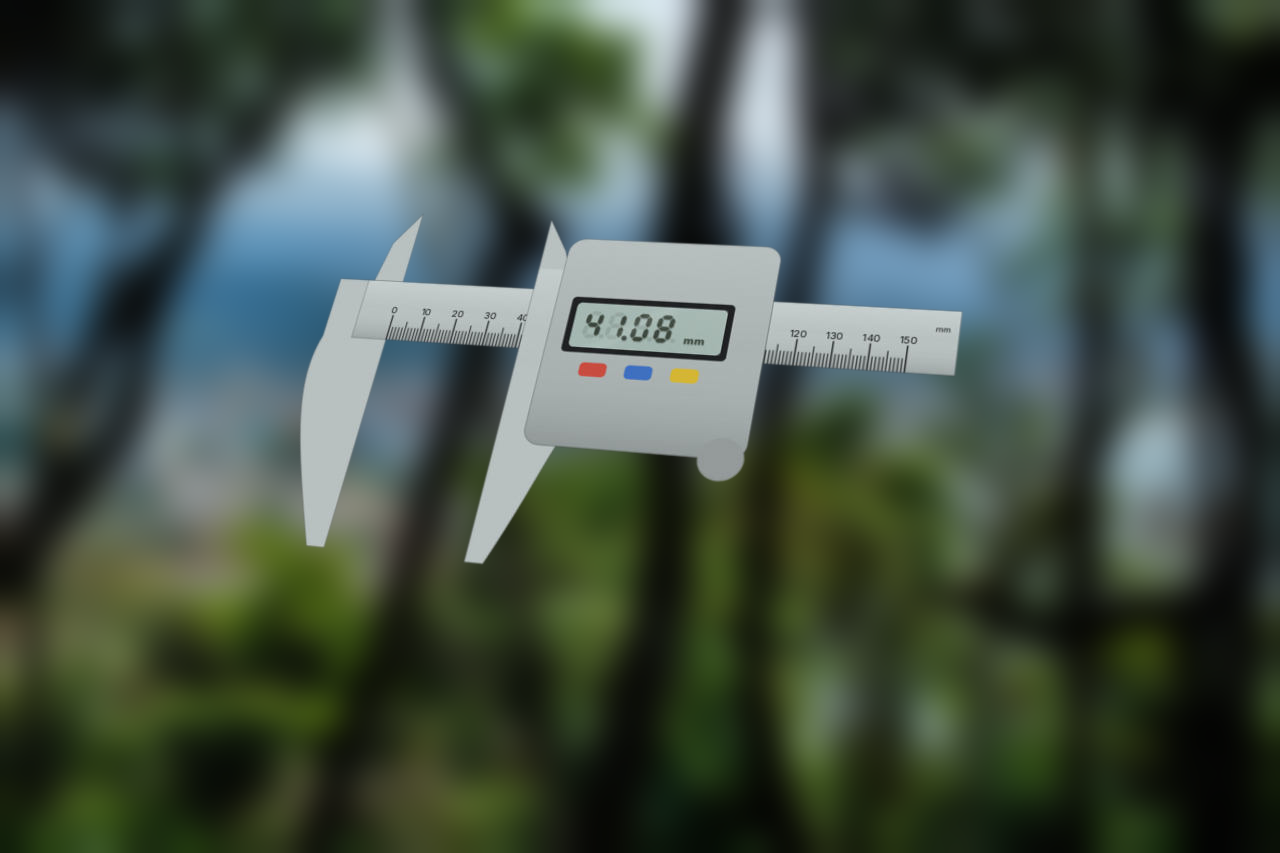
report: 41.08 (mm)
